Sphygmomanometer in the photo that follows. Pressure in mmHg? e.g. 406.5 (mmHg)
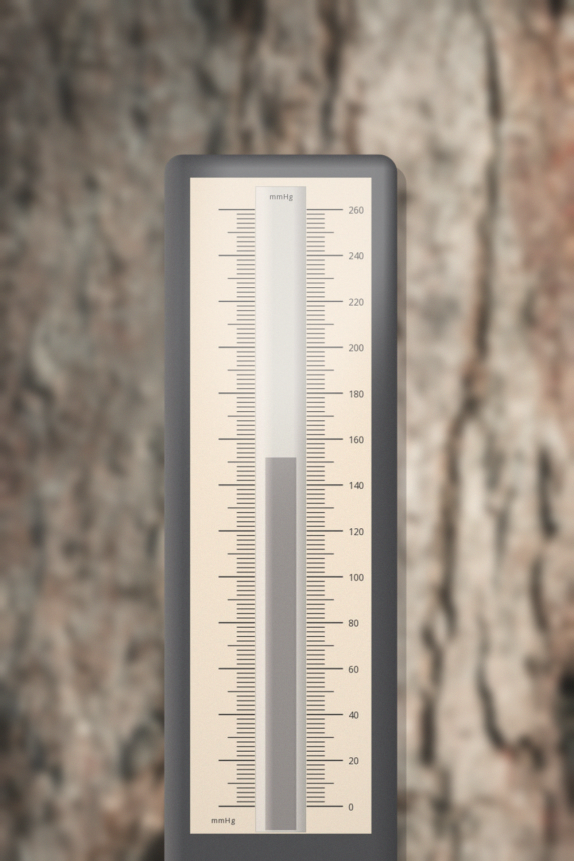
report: 152 (mmHg)
